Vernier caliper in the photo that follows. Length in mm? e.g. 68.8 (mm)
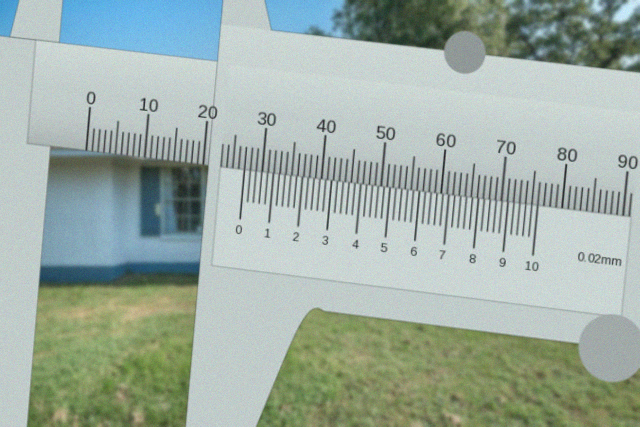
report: 27.0 (mm)
